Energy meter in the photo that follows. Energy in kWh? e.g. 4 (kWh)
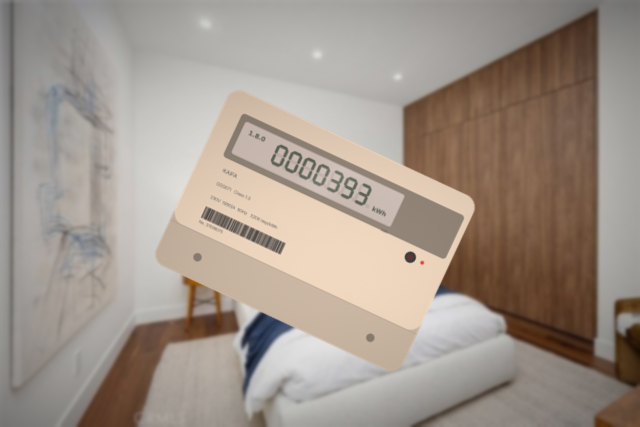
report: 393 (kWh)
